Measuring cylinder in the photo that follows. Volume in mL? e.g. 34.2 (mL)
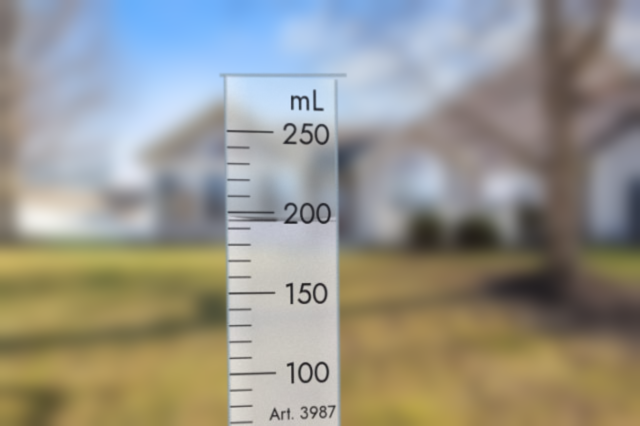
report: 195 (mL)
